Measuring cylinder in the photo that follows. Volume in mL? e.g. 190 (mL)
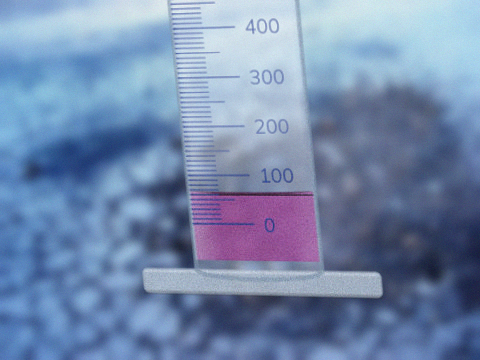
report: 60 (mL)
